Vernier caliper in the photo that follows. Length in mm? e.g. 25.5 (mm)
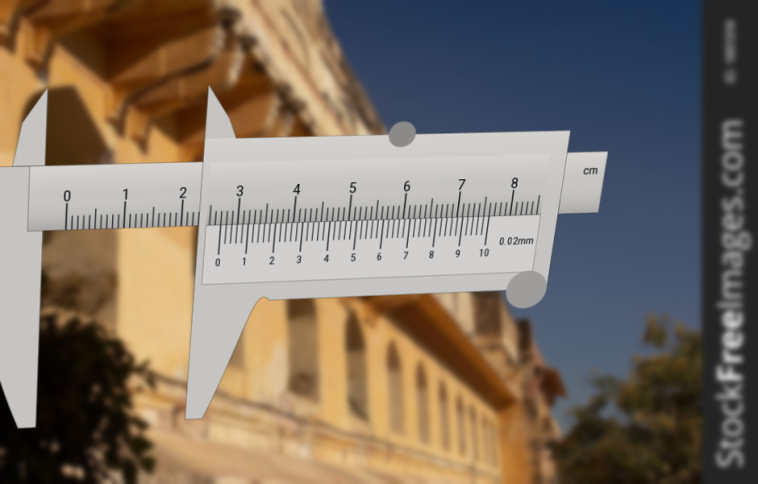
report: 27.0 (mm)
